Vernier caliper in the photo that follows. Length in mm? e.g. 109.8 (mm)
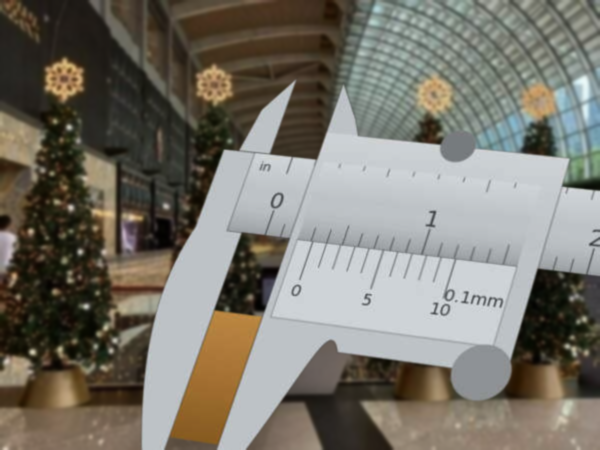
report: 3.1 (mm)
